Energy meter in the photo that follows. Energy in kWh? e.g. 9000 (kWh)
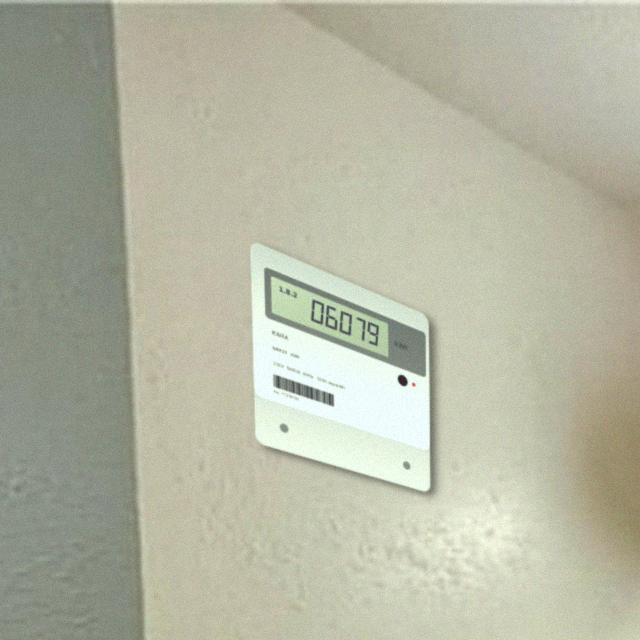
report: 6079 (kWh)
